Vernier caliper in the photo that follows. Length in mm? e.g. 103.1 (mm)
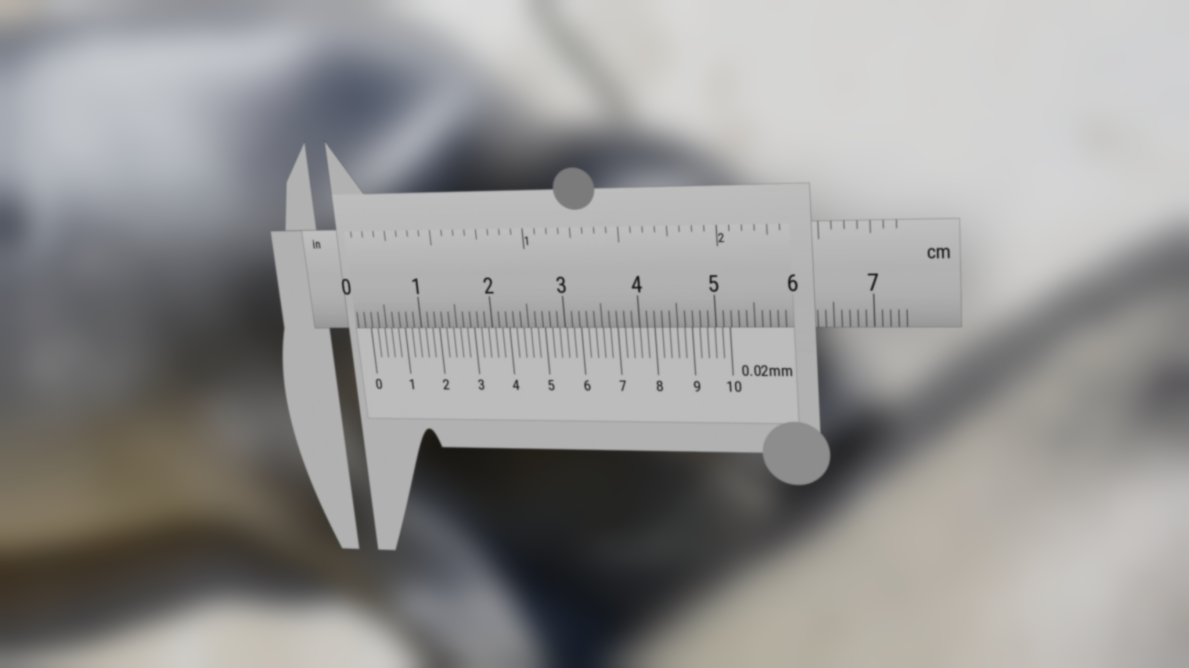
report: 2.8 (mm)
